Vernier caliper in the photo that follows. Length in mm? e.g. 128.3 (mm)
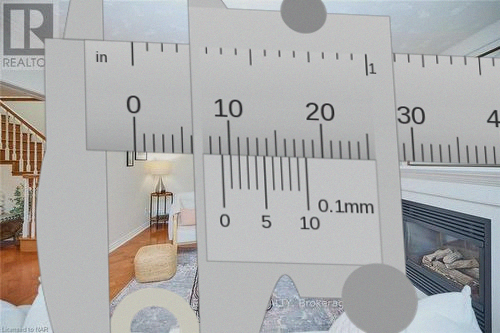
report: 9.2 (mm)
